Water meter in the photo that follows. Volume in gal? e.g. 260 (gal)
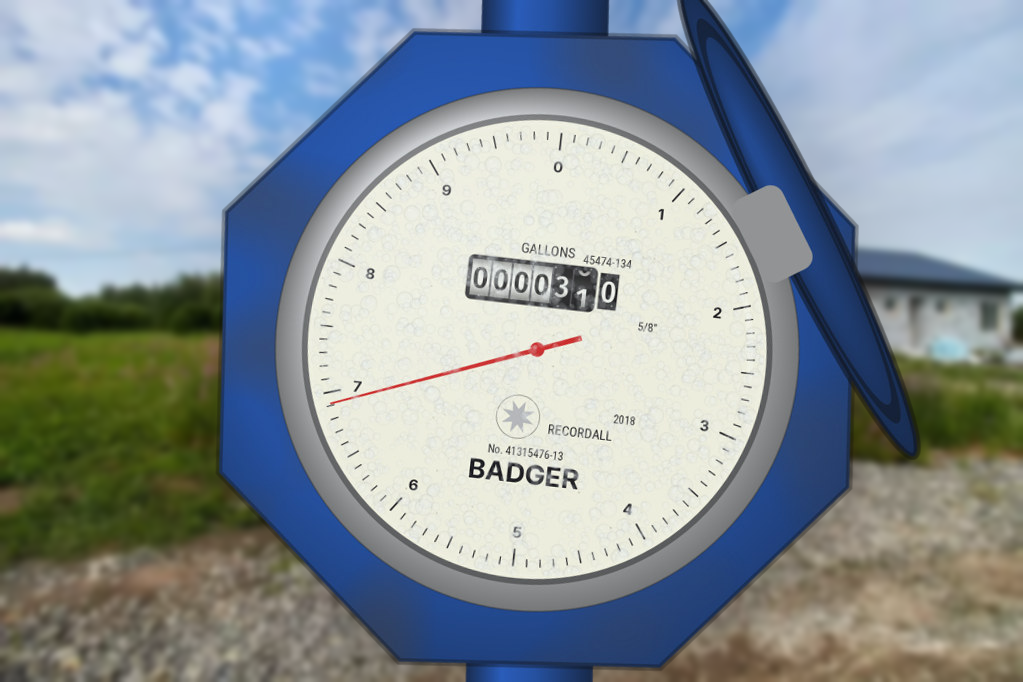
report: 306.9 (gal)
